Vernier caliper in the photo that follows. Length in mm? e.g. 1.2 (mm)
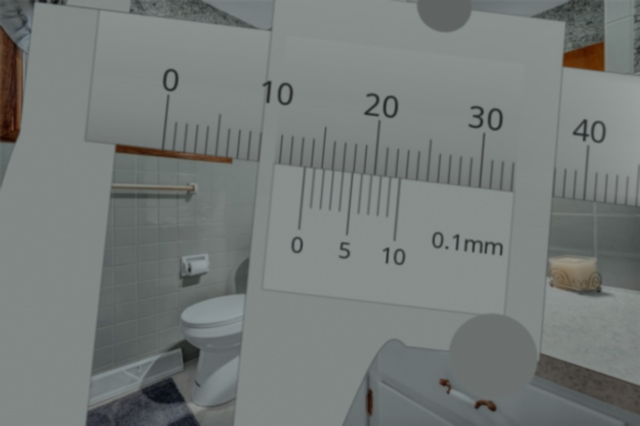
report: 13.4 (mm)
